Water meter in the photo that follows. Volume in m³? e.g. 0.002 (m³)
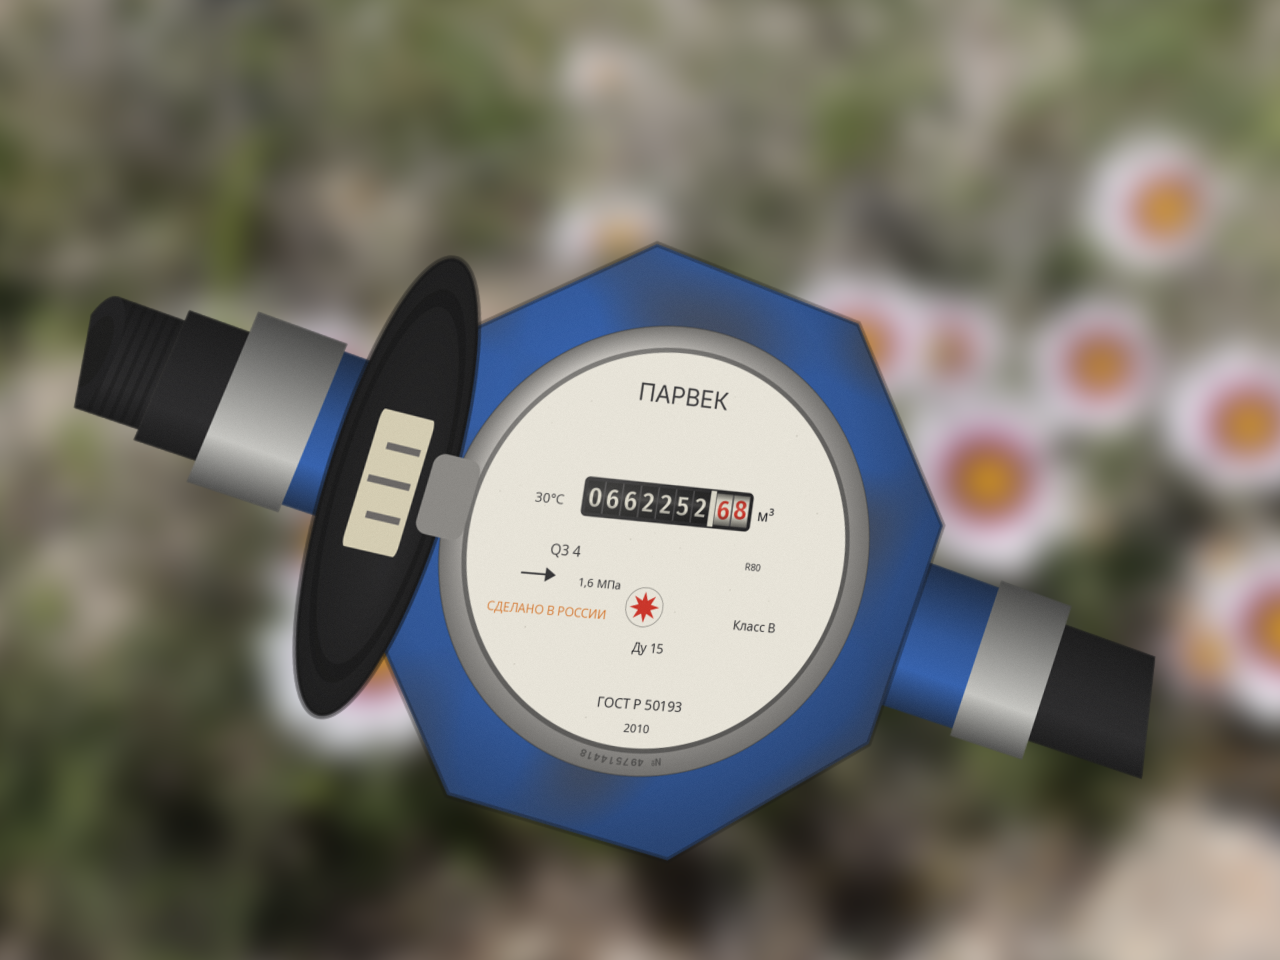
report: 662252.68 (m³)
